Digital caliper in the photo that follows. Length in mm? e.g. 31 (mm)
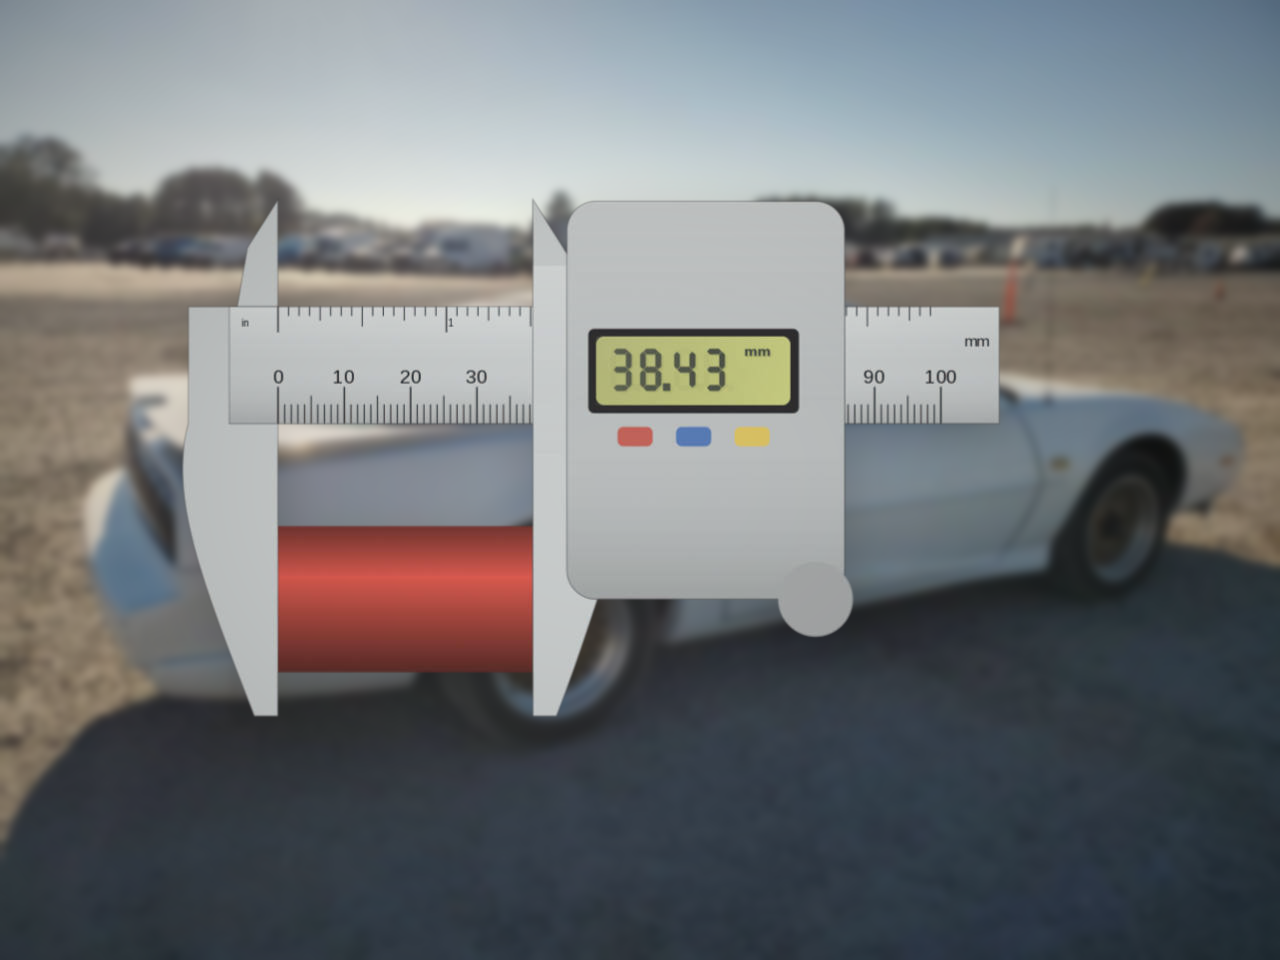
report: 38.43 (mm)
